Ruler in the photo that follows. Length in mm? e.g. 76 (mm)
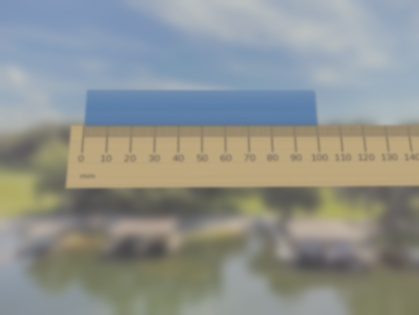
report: 100 (mm)
